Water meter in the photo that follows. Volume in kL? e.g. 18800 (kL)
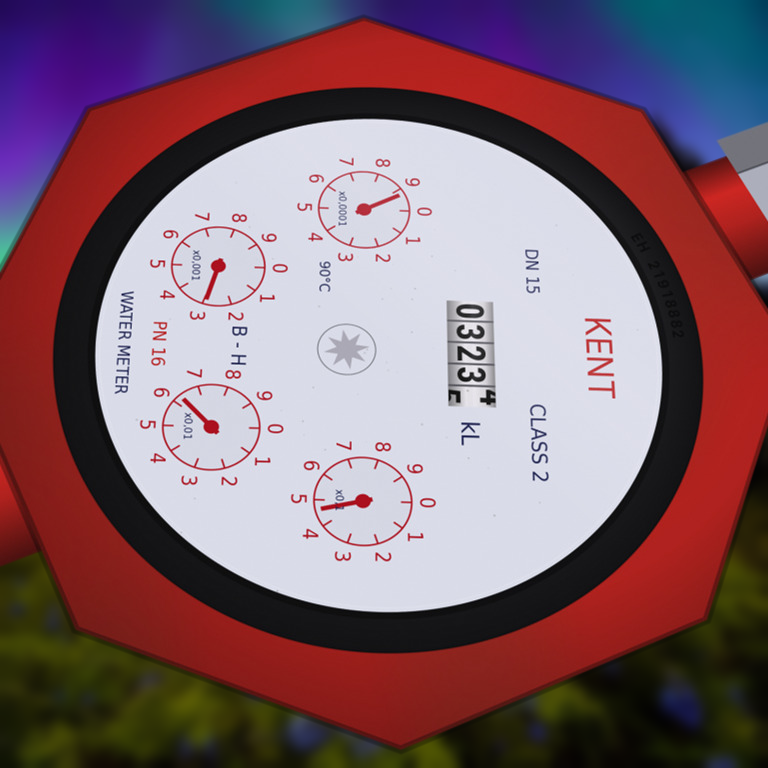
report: 3234.4629 (kL)
